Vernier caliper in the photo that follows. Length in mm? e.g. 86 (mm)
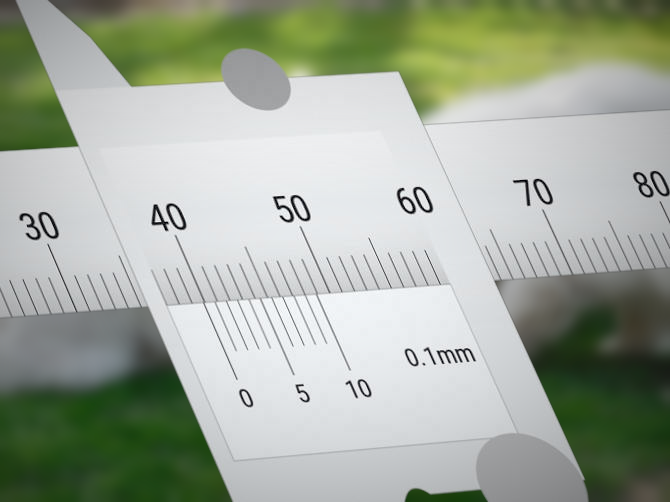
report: 39.9 (mm)
